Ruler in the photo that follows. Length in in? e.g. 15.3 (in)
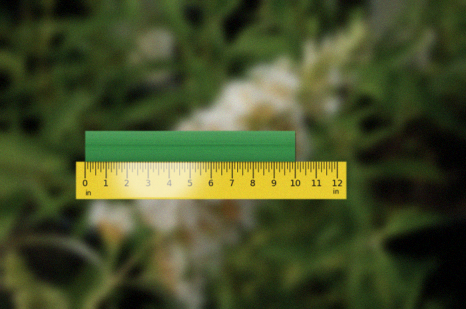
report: 10 (in)
